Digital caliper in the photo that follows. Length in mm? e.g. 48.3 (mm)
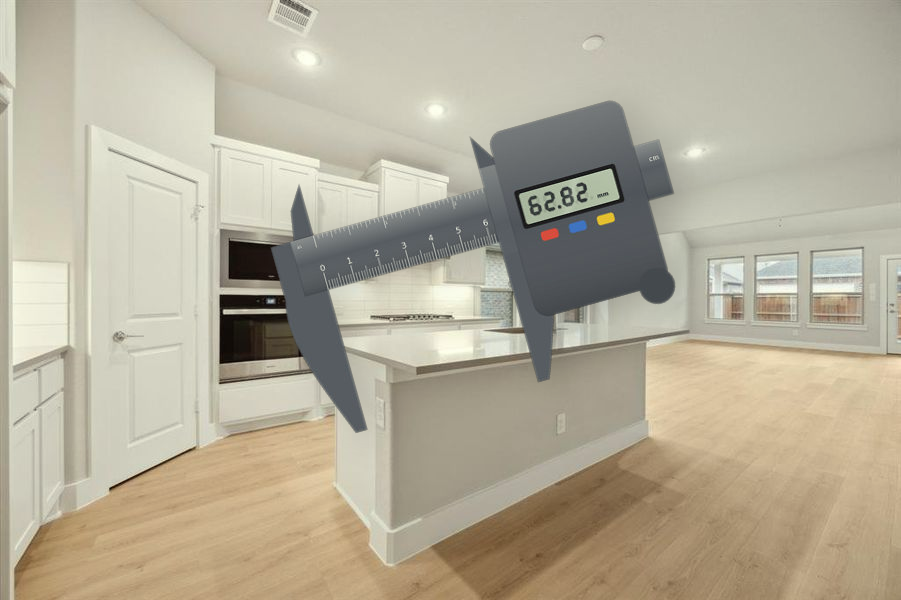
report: 62.82 (mm)
